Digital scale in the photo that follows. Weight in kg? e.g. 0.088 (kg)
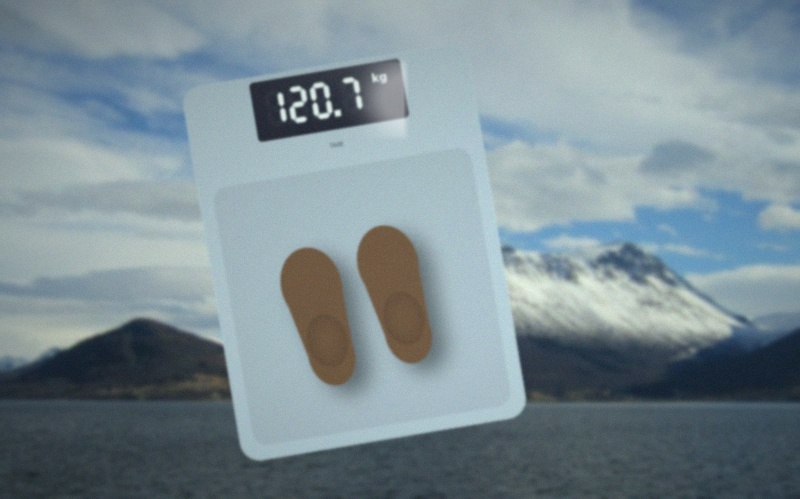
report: 120.7 (kg)
